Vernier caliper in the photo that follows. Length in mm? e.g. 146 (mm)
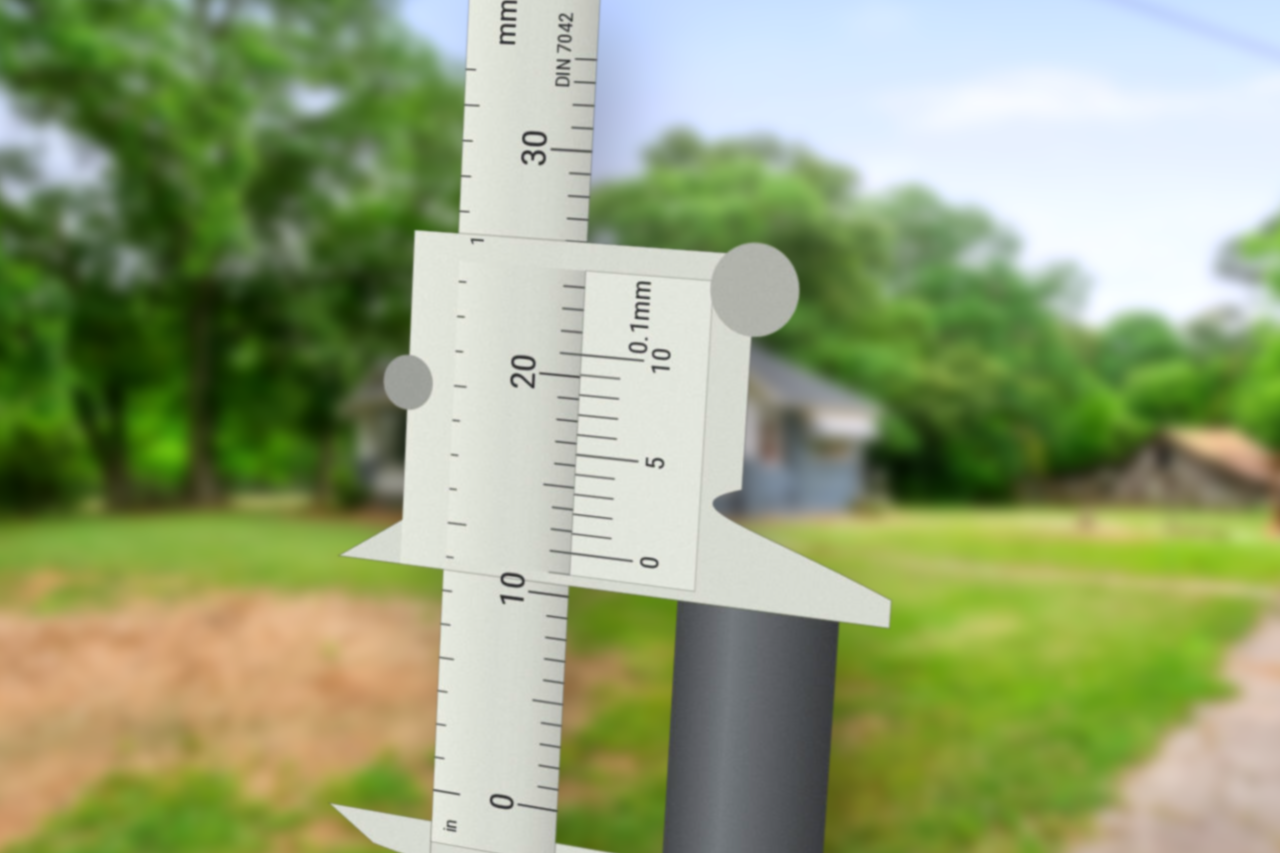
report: 12.0 (mm)
